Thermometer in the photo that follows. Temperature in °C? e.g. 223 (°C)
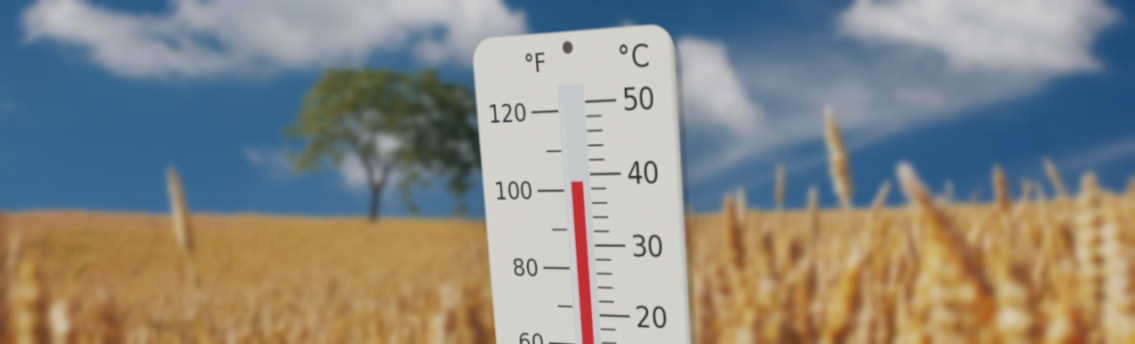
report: 39 (°C)
